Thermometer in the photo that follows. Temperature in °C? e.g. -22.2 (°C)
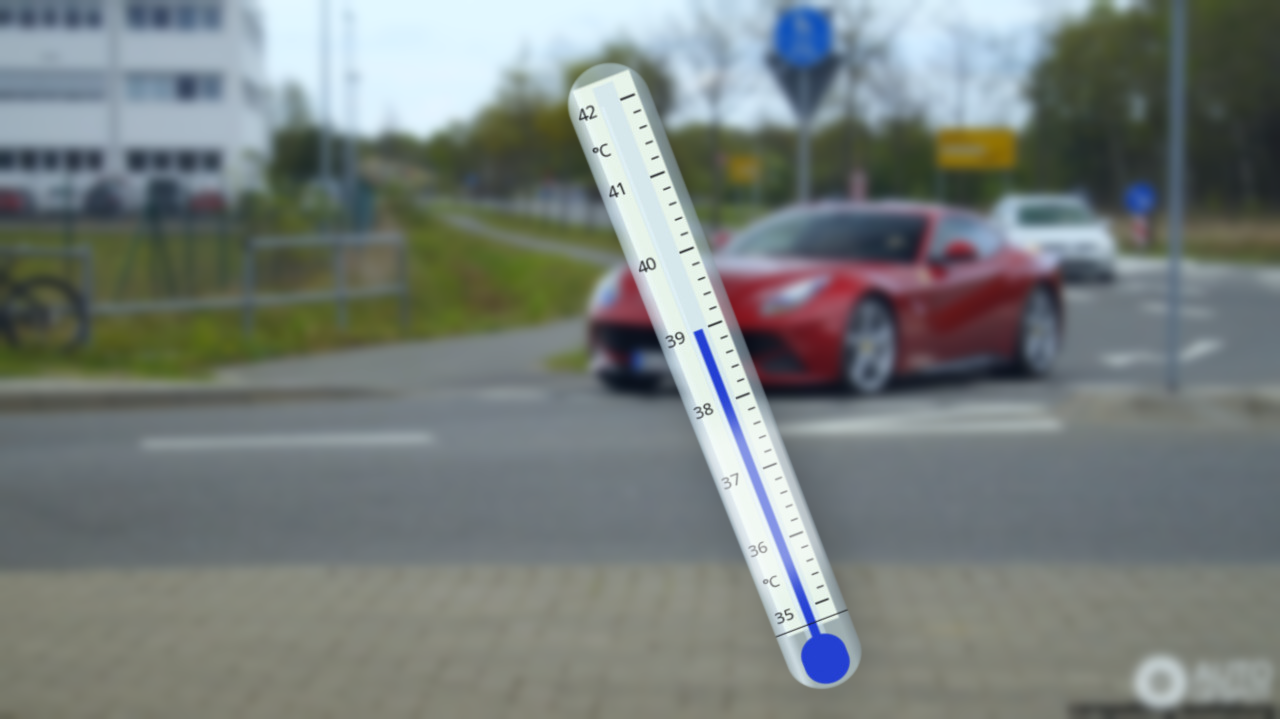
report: 39 (°C)
